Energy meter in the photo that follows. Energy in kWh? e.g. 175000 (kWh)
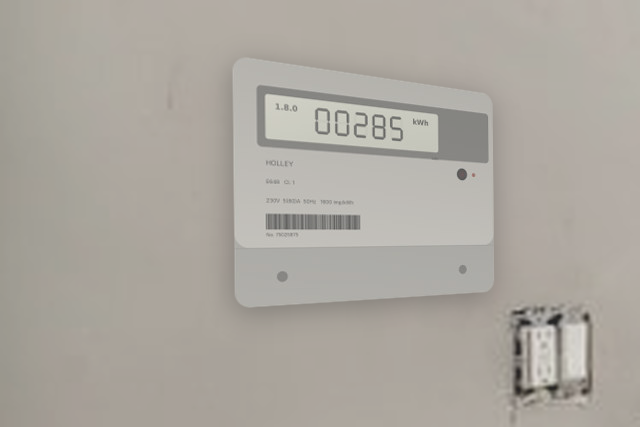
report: 285 (kWh)
